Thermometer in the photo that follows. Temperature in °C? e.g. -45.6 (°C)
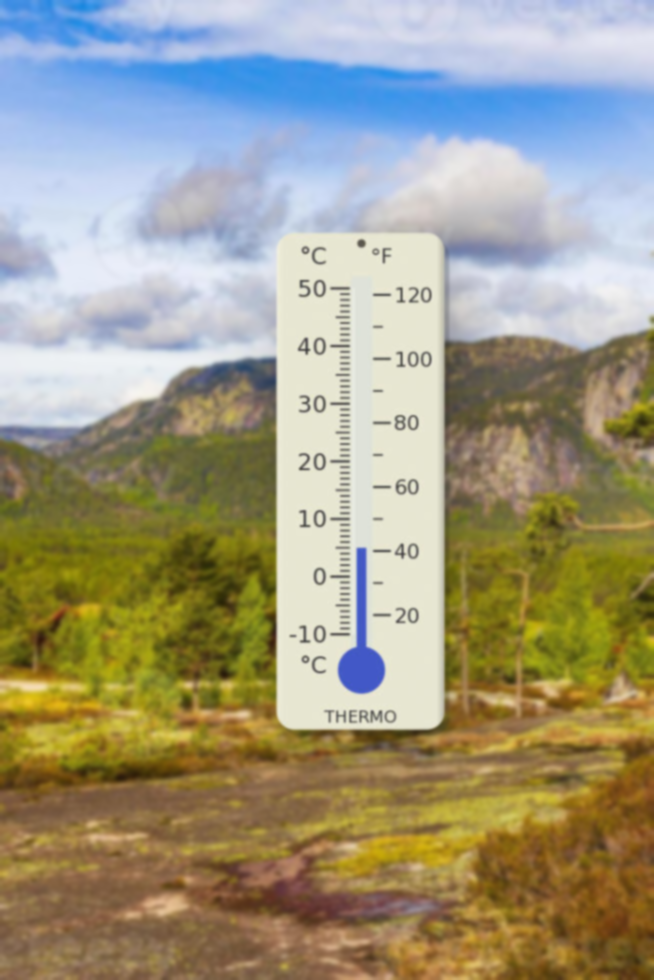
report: 5 (°C)
